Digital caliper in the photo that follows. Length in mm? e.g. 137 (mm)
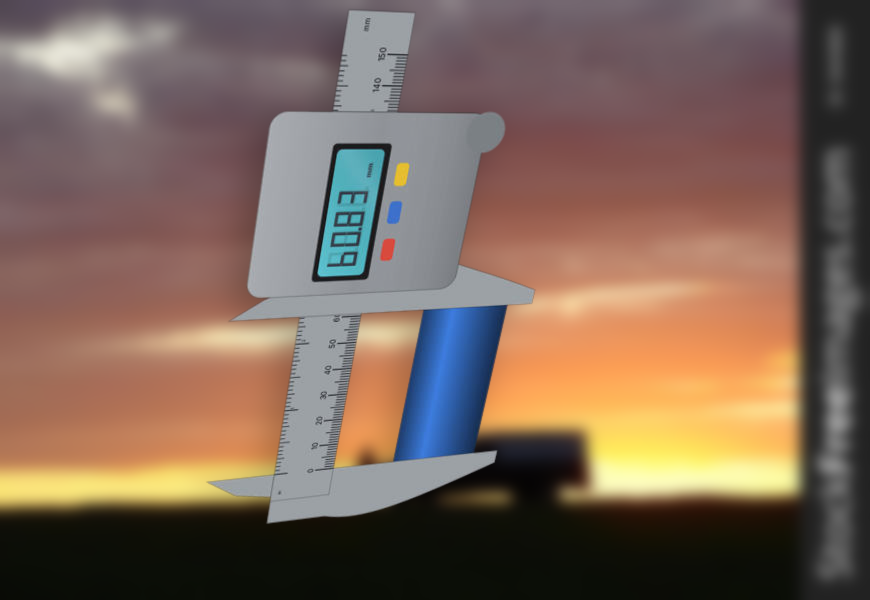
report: 60.83 (mm)
